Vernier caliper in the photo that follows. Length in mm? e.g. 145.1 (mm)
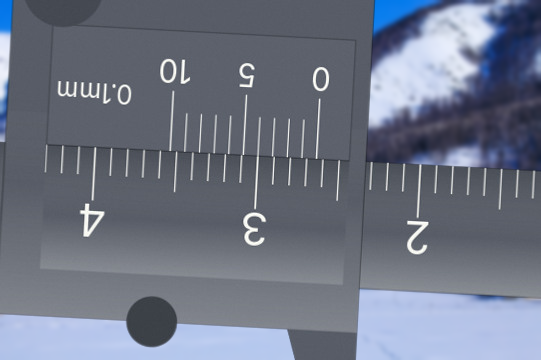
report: 26.4 (mm)
